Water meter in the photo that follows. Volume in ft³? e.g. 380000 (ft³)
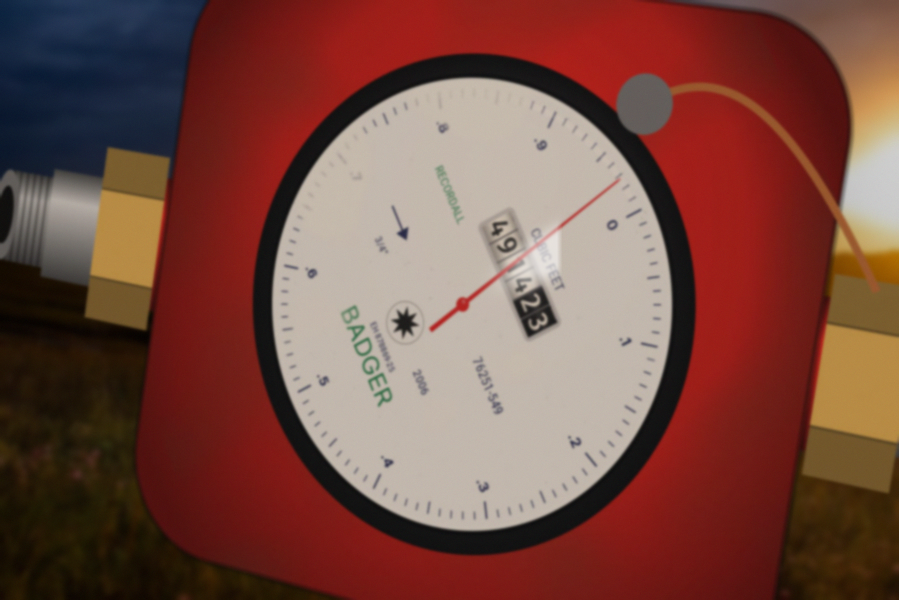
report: 491422.97 (ft³)
